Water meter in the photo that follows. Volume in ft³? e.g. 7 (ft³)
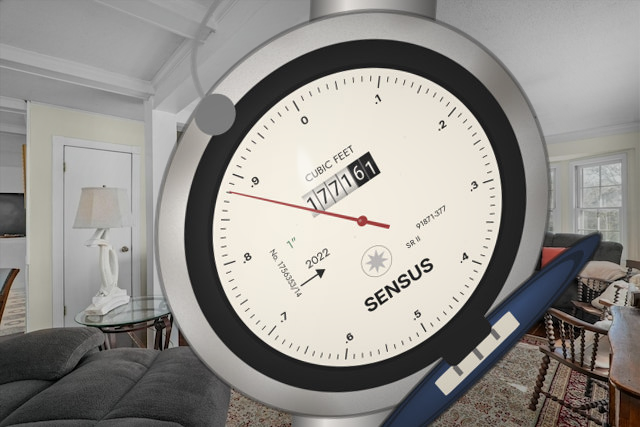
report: 177160.88 (ft³)
